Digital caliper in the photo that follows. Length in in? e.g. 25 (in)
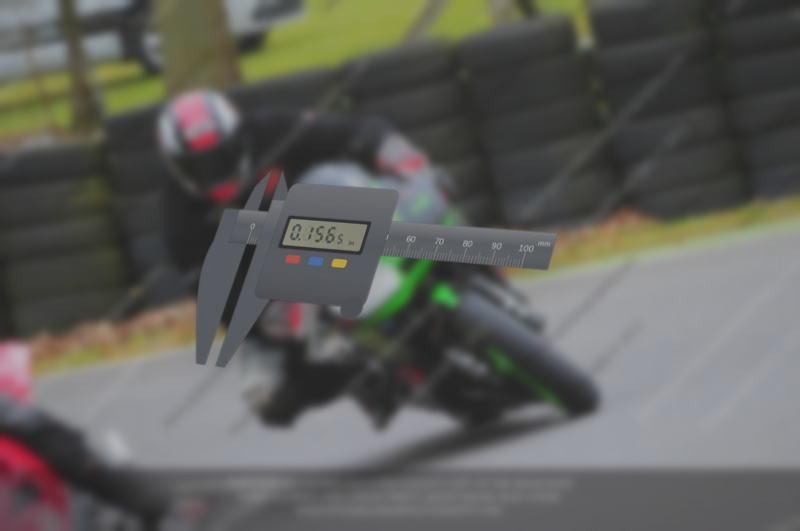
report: 0.1565 (in)
